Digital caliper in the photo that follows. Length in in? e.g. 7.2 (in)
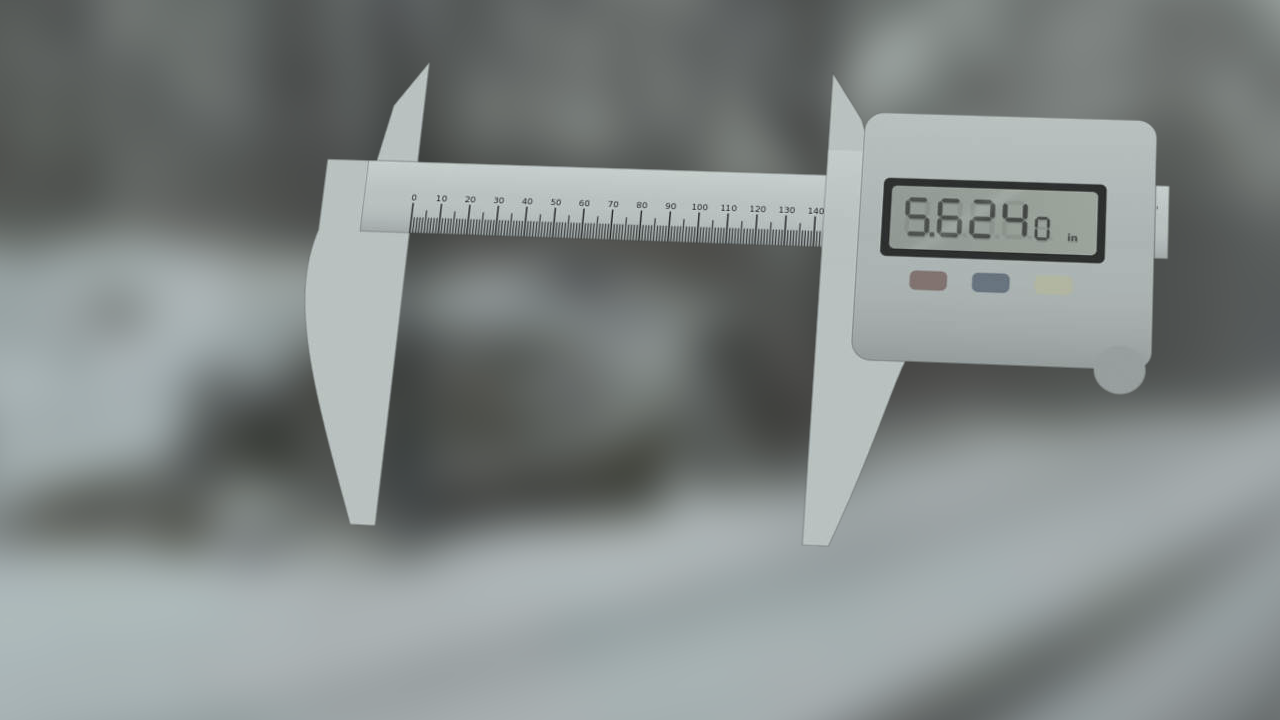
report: 5.6240 (in)
